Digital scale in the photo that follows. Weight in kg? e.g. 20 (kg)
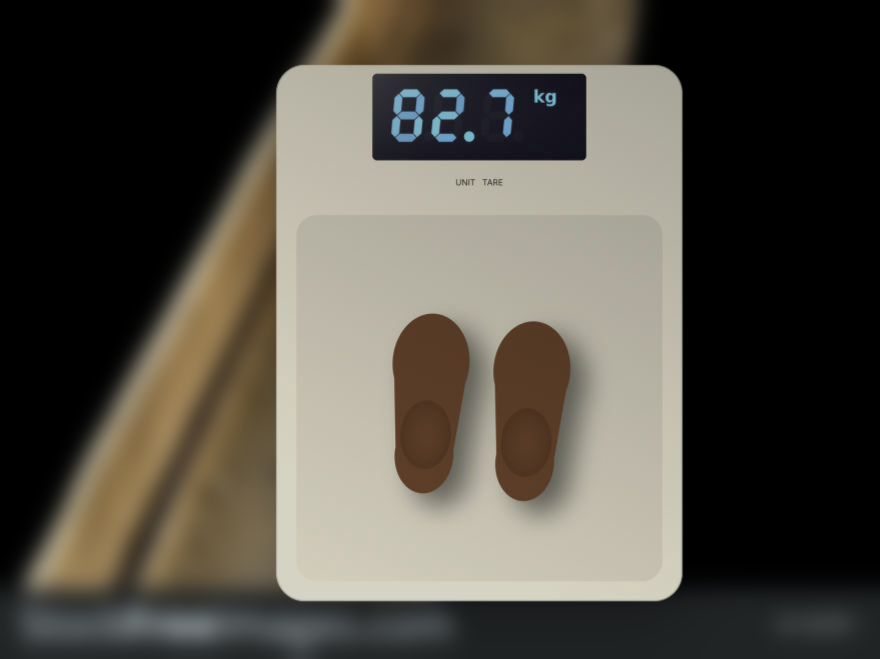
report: 82.7 (kg)
